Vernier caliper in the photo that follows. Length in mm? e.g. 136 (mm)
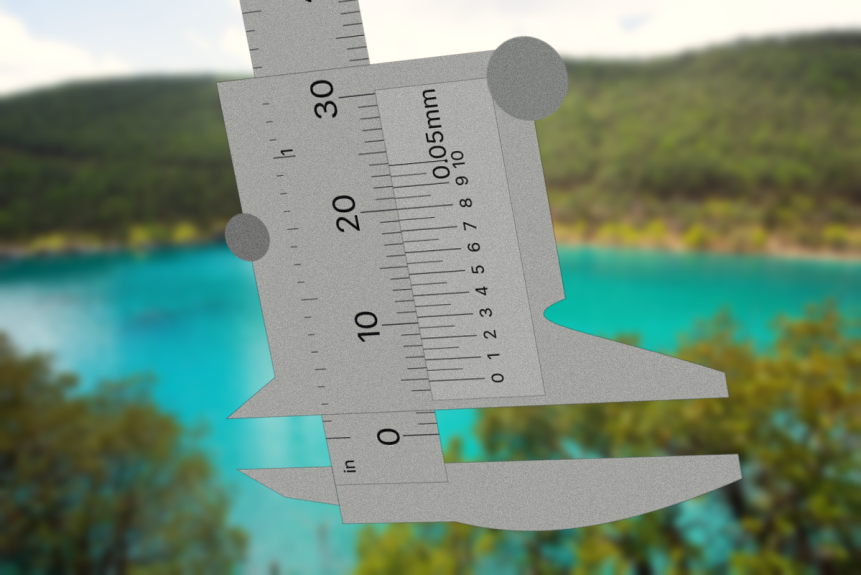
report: 4.8 (mm)
